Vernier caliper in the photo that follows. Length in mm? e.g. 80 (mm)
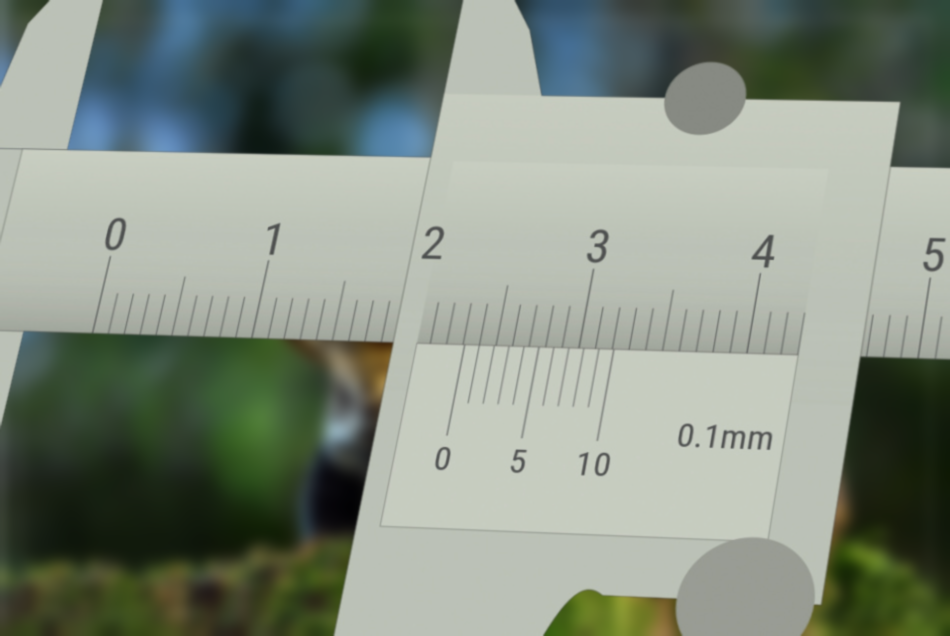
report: 23.1 (mm)
